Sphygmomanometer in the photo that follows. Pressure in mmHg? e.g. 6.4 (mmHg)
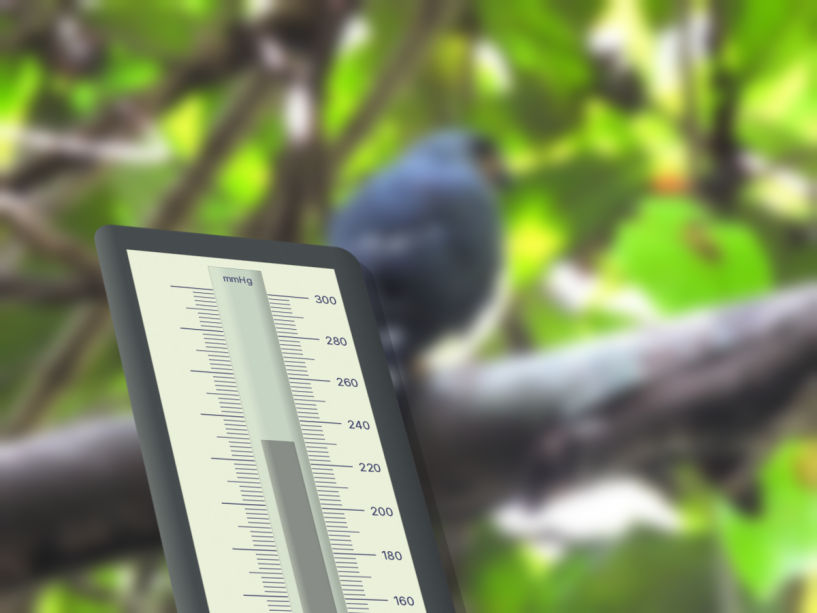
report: 230 (mmHg)
